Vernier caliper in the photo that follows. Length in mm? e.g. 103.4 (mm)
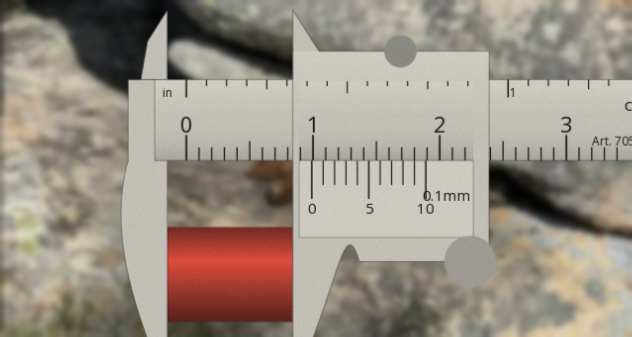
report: 9.9 (mm)
